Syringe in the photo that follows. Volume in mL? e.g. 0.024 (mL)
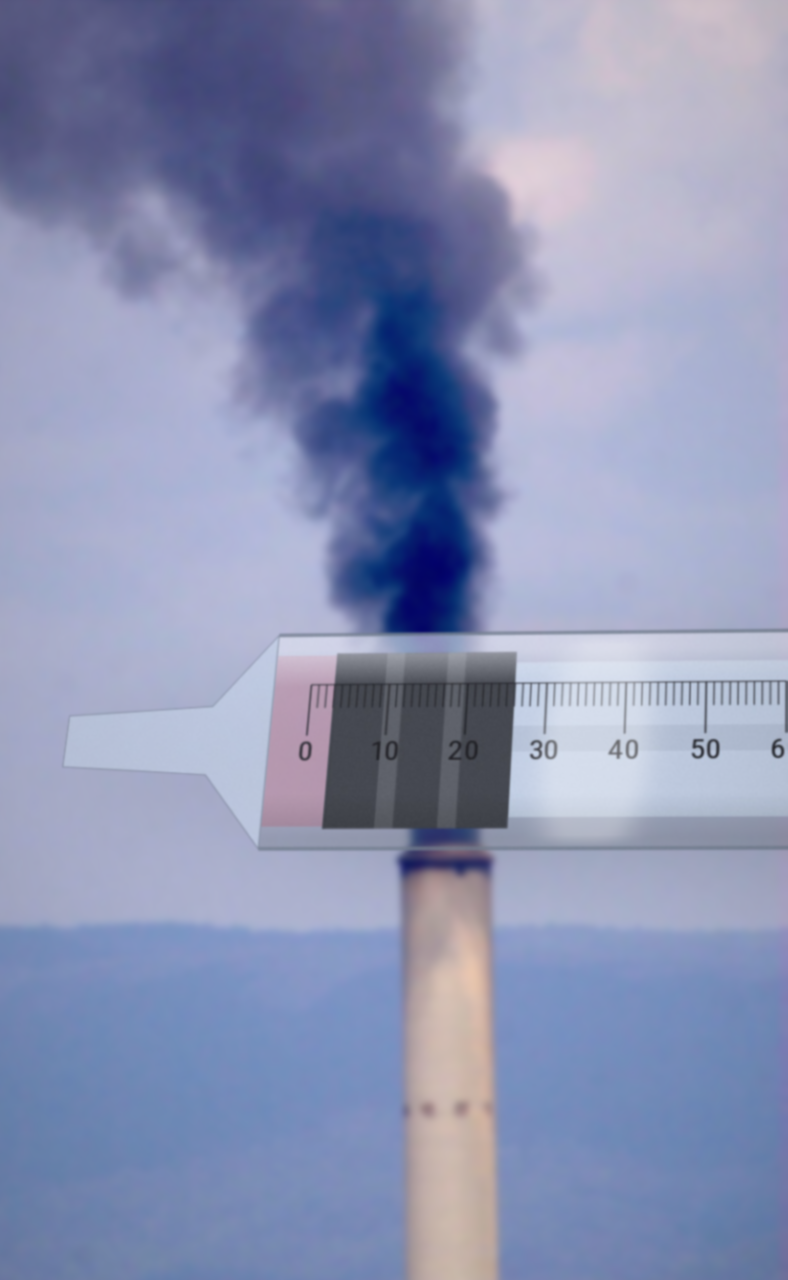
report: 3 (mL)
